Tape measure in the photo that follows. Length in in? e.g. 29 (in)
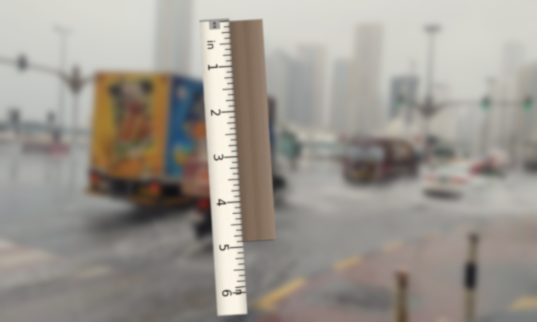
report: 4.875 (in)
